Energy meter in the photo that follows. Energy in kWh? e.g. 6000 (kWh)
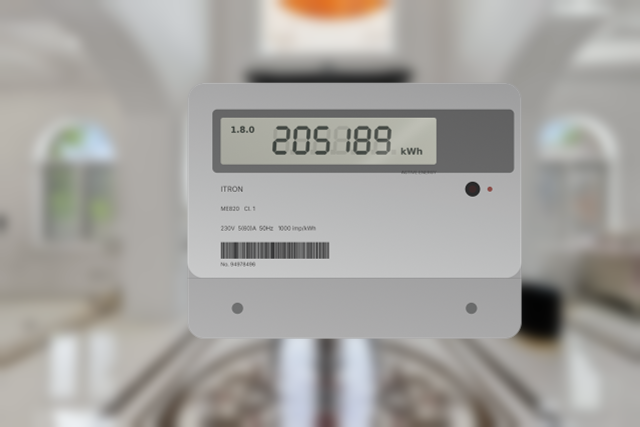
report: 205189 (kWh)
